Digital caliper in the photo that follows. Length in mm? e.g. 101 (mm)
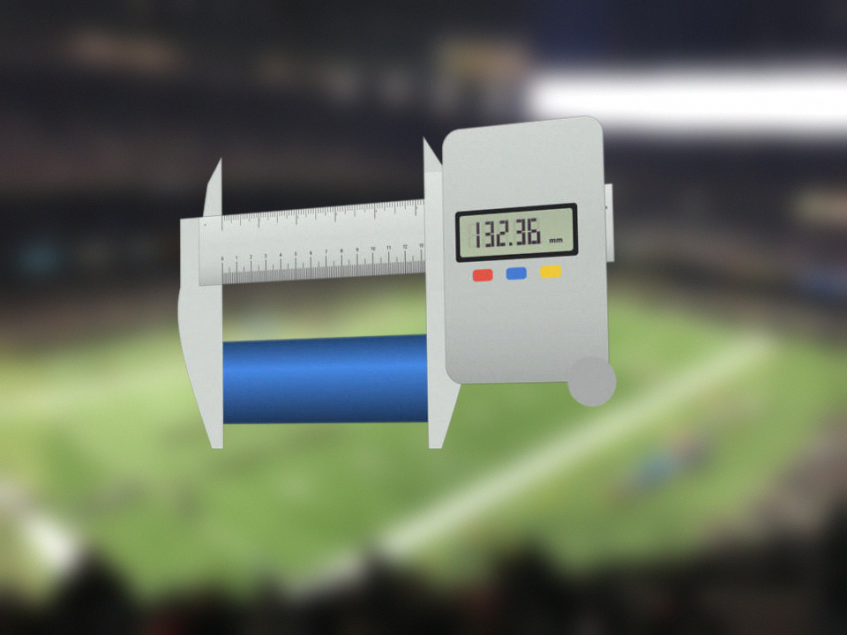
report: 132.36 (mm)
